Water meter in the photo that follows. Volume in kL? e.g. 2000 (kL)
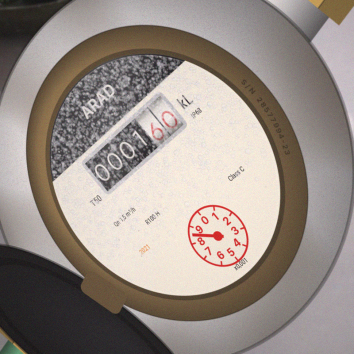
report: 1.598 (kL)
